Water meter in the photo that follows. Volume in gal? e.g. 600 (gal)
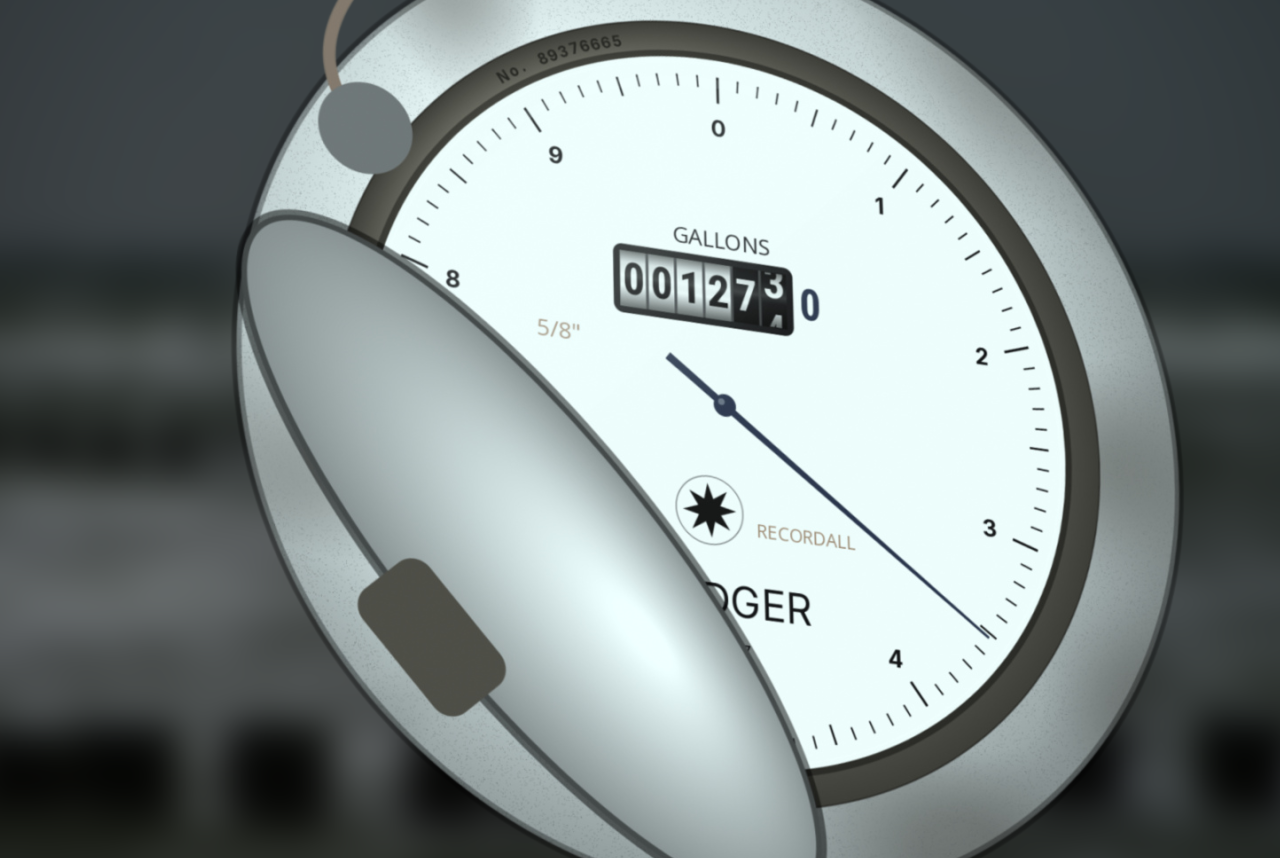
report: 12733.5 (gal)
